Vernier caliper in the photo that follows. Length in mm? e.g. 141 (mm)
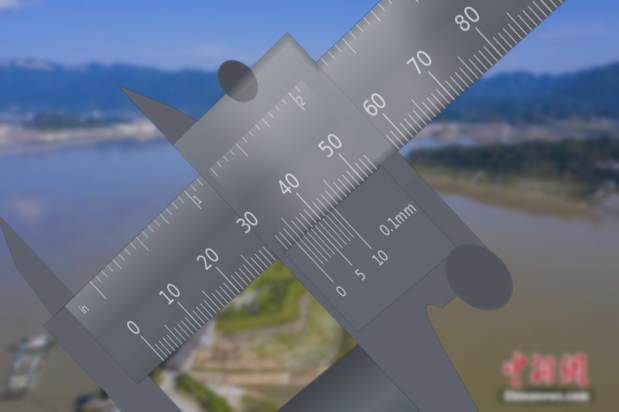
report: 34.0 (mm)
